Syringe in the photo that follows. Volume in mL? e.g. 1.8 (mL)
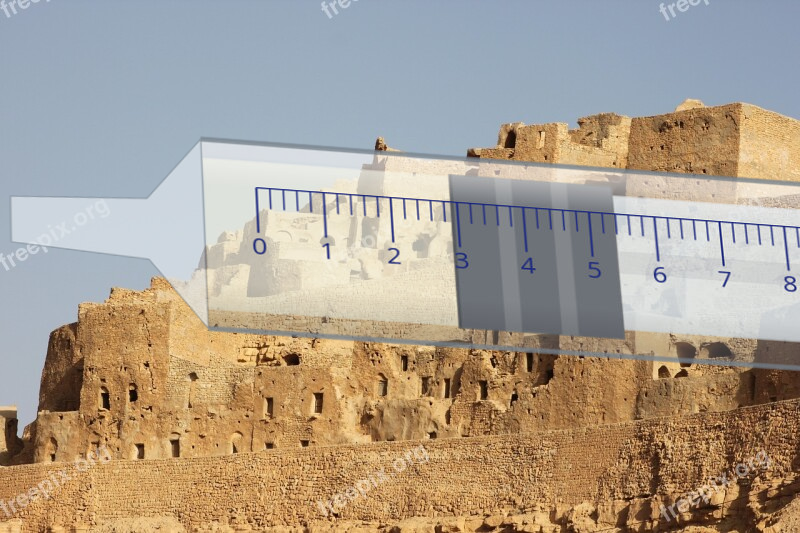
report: 2.9 (mL)
